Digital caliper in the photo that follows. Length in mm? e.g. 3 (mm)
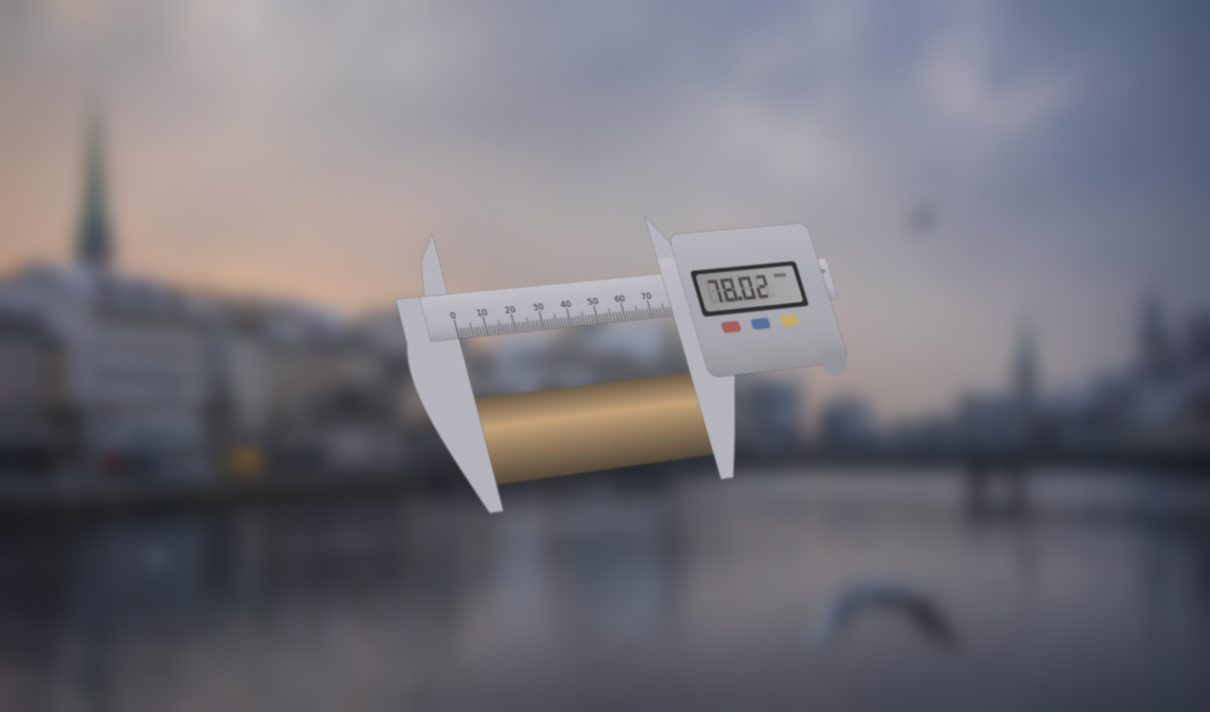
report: 78.02 (mm)
